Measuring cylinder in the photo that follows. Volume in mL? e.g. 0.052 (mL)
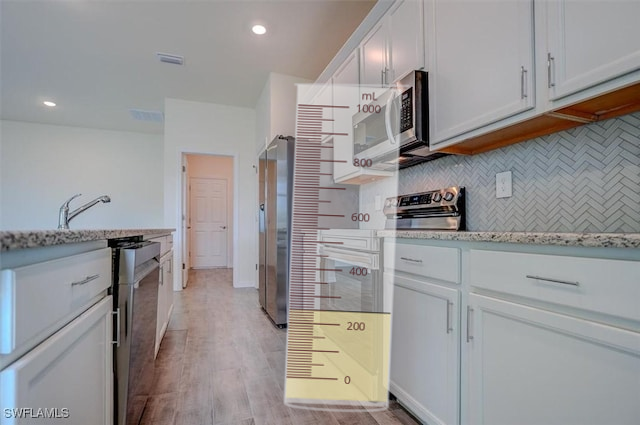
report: 250 (mL)
